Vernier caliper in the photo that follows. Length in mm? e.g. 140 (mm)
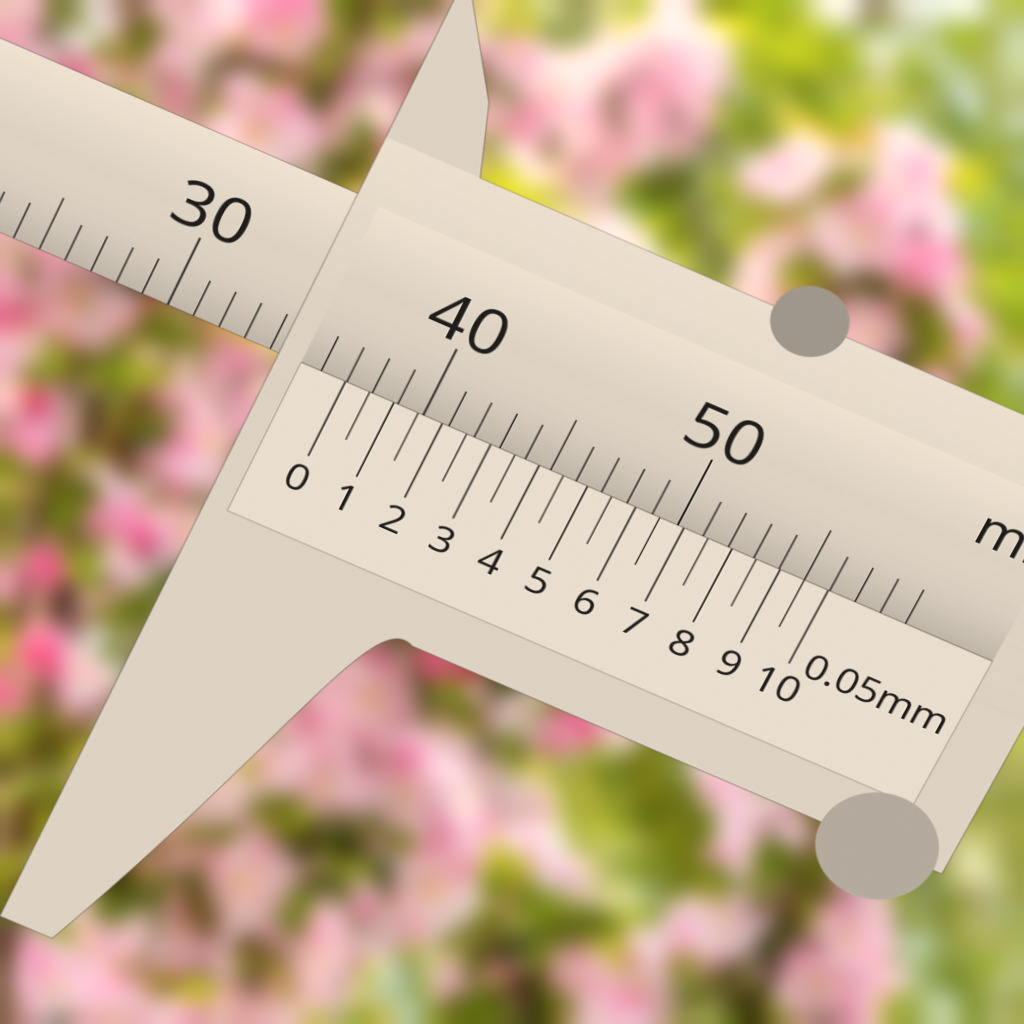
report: 36.95 (mm)
